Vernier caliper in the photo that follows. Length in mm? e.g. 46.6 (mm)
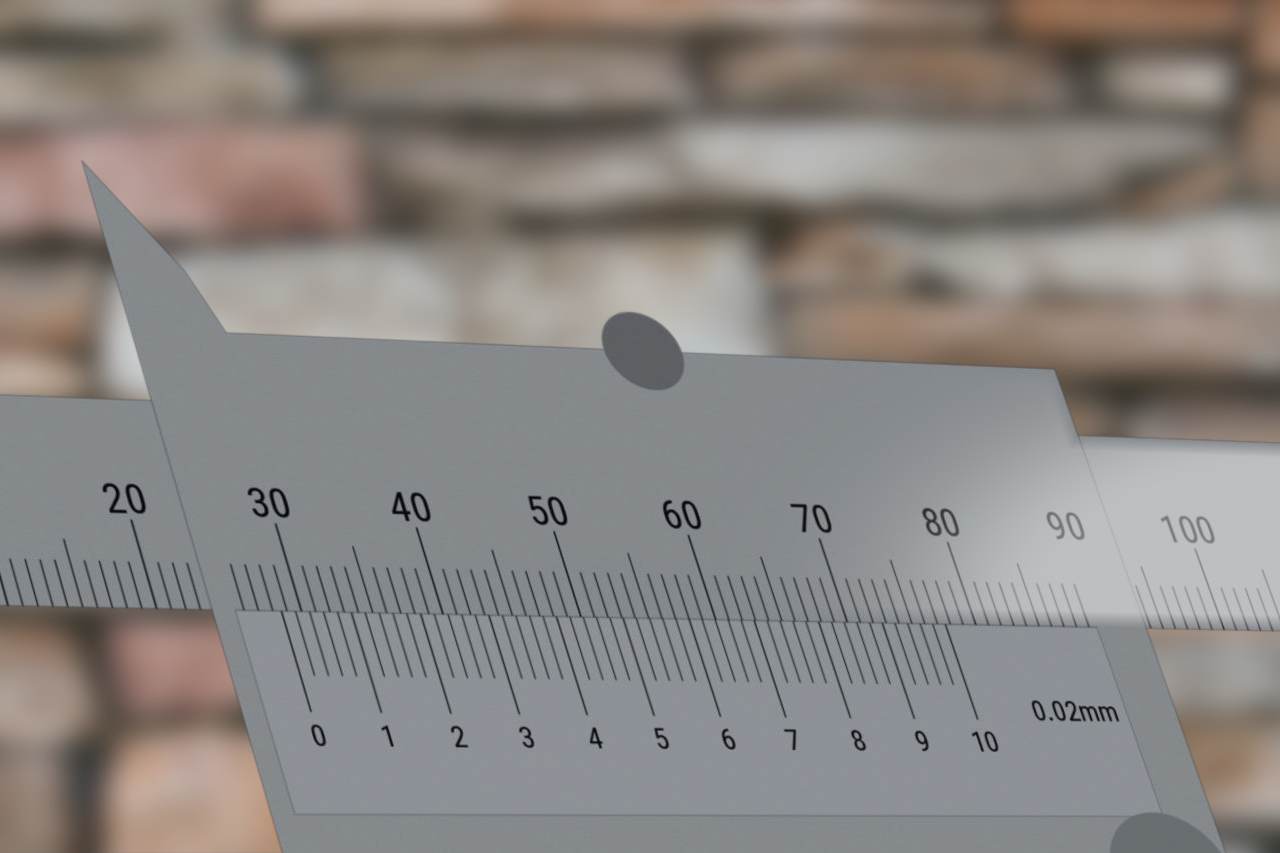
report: 28.6 (mm)
